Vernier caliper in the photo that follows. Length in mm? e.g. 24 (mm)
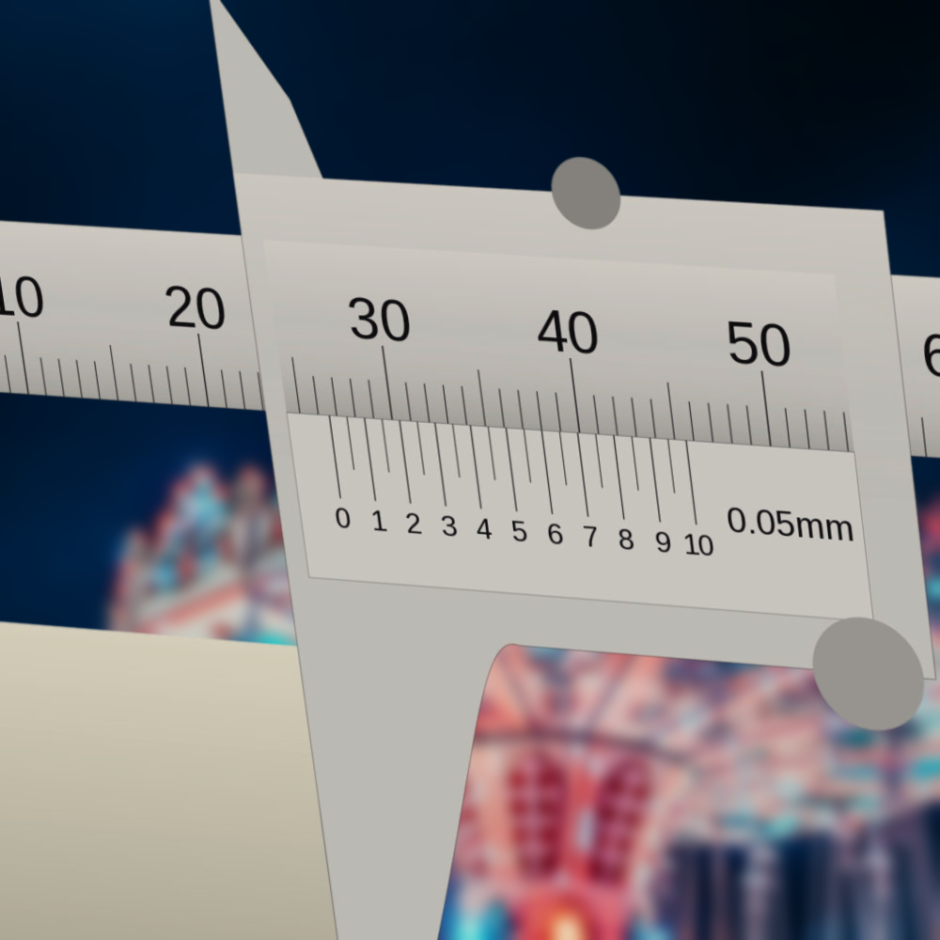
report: 26.6 (mm)
